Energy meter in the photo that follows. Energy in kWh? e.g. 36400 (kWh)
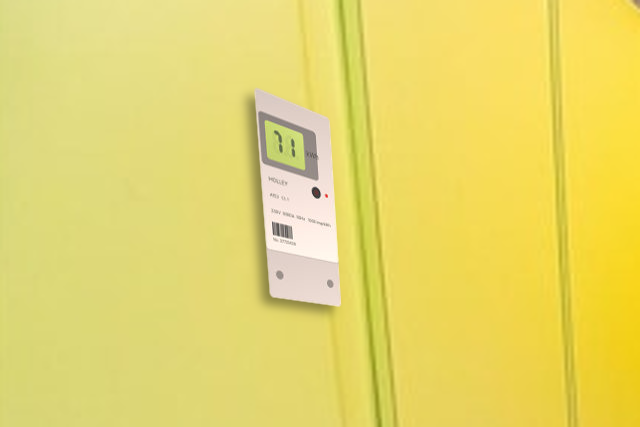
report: 71 (kWh)
